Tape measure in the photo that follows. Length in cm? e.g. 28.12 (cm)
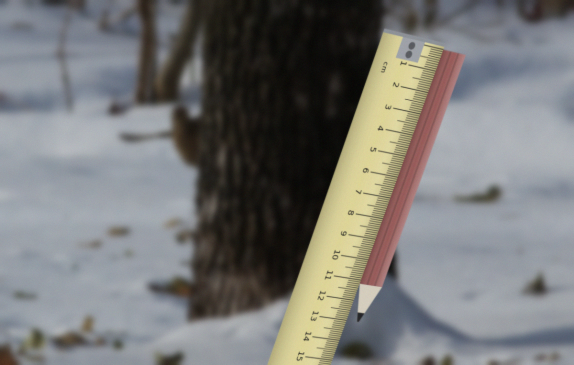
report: 13 (cm)
